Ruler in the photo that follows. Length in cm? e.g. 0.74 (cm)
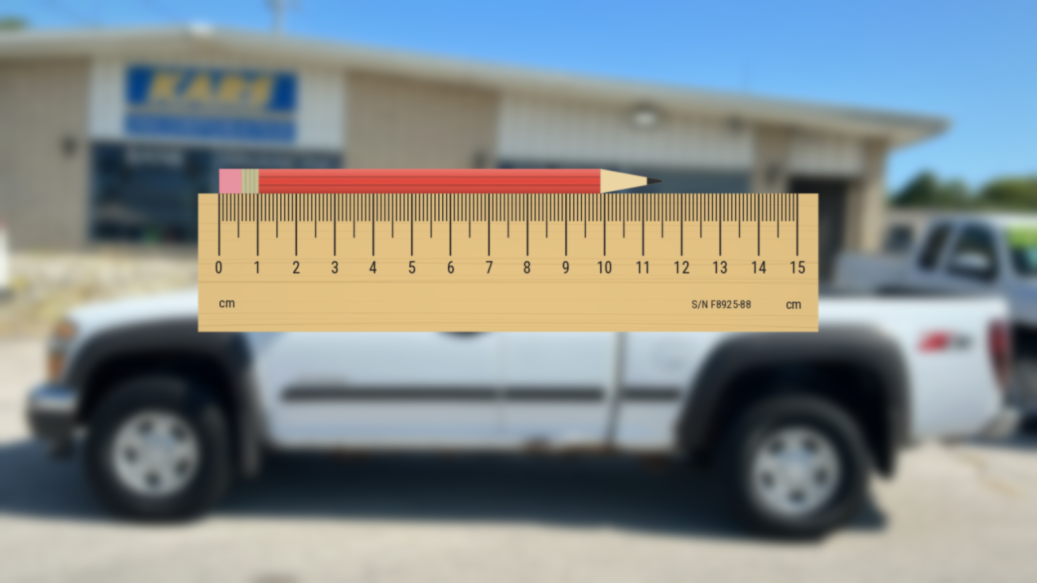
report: 11.5 (cm)
